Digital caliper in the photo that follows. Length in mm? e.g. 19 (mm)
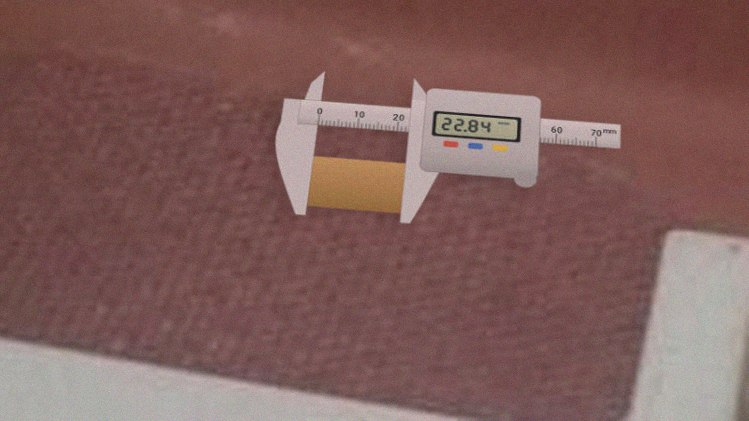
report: 22.84 (mm)
